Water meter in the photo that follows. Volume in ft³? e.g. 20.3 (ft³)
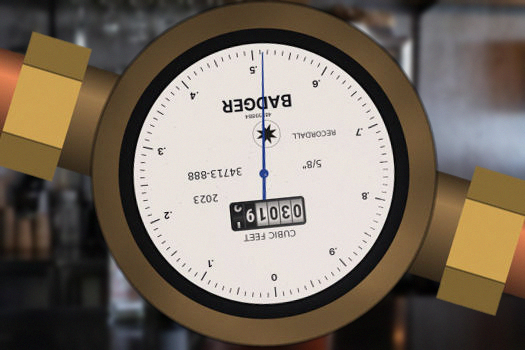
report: 30191.51 (ft³)
